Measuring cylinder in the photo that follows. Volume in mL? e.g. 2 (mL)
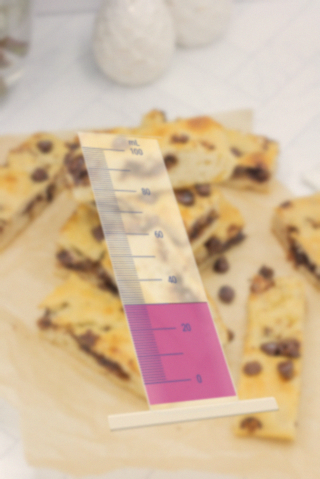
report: 30 (mL)
